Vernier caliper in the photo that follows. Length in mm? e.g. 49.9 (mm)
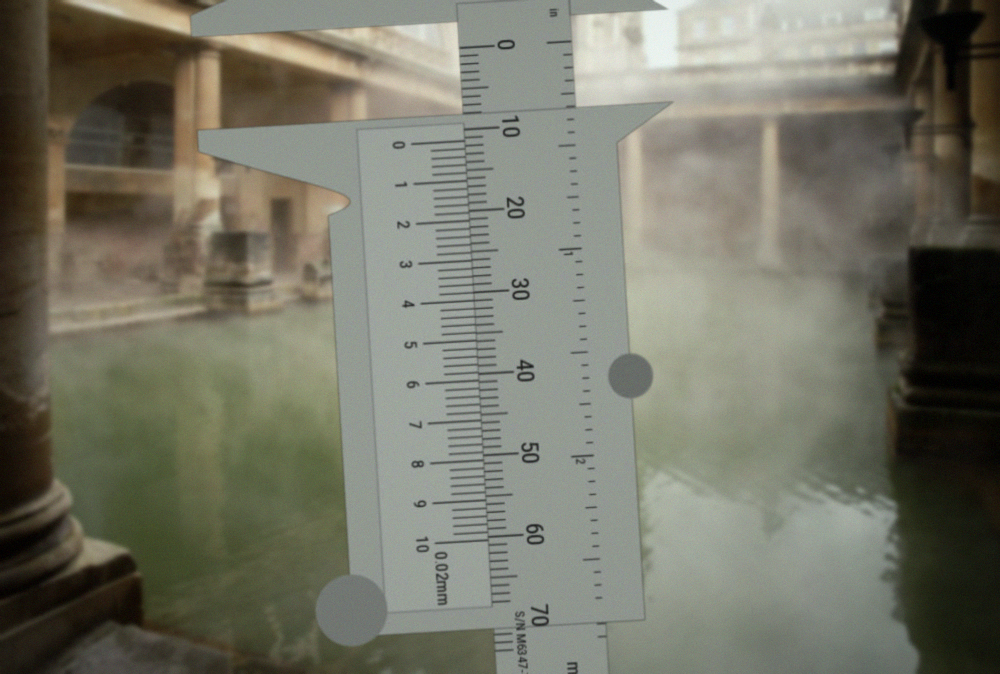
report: 11.4 (mm)
